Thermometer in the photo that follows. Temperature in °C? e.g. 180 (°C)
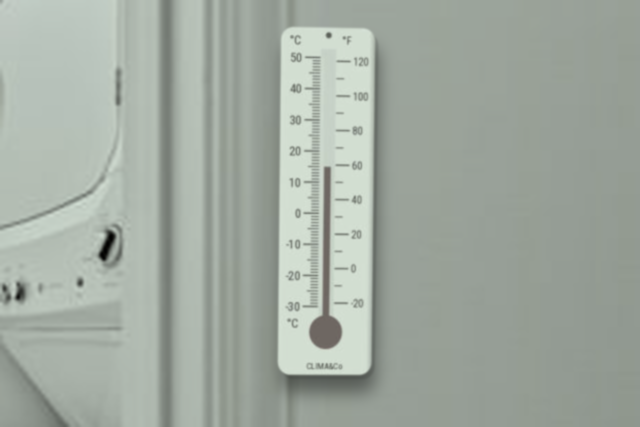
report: 15 (°C)
